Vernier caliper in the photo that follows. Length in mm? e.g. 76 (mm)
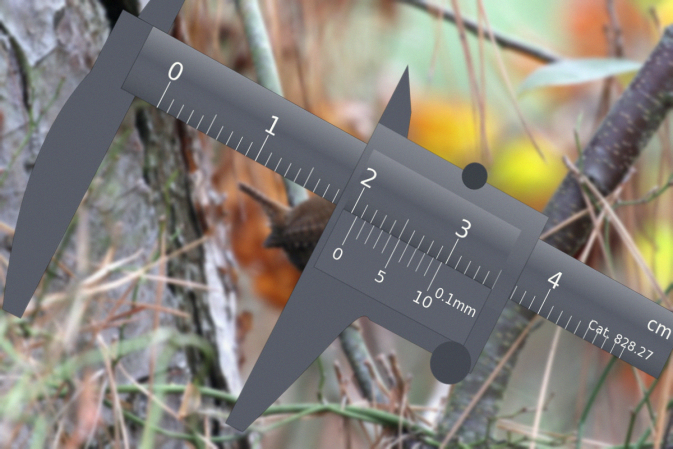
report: 20.6 (mm)
